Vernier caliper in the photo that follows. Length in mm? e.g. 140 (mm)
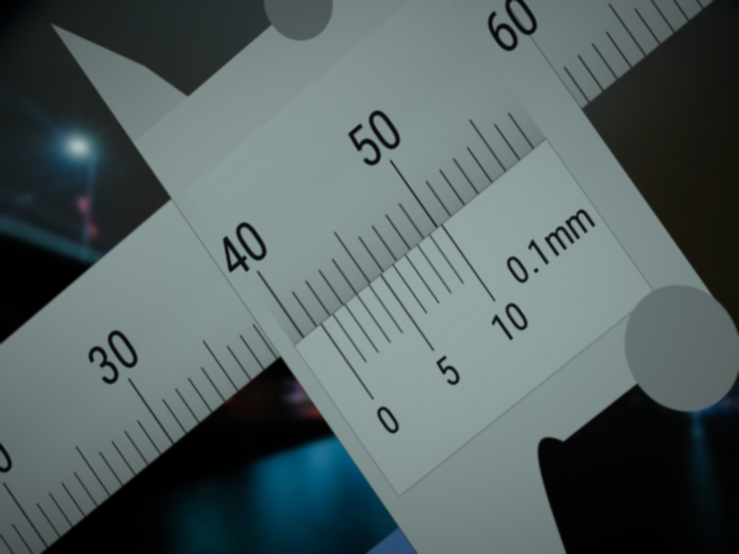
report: 41.3 (mm)
